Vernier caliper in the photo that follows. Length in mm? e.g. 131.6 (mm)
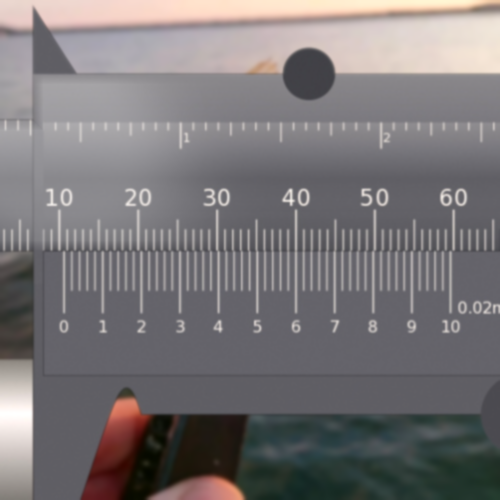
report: 10.6 (mm)
